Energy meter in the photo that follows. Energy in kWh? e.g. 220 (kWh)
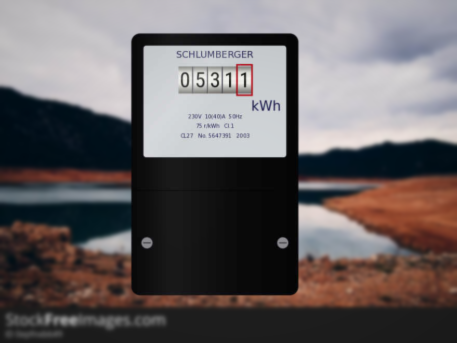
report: 531.1 (kWh)
